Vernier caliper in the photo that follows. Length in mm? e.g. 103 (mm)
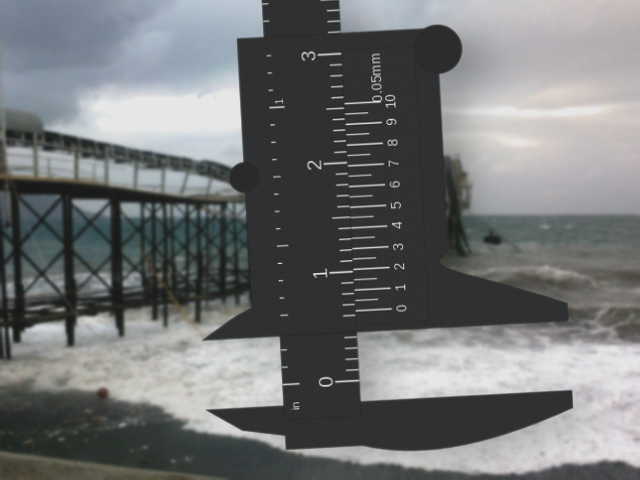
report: 6.4 (mm)
